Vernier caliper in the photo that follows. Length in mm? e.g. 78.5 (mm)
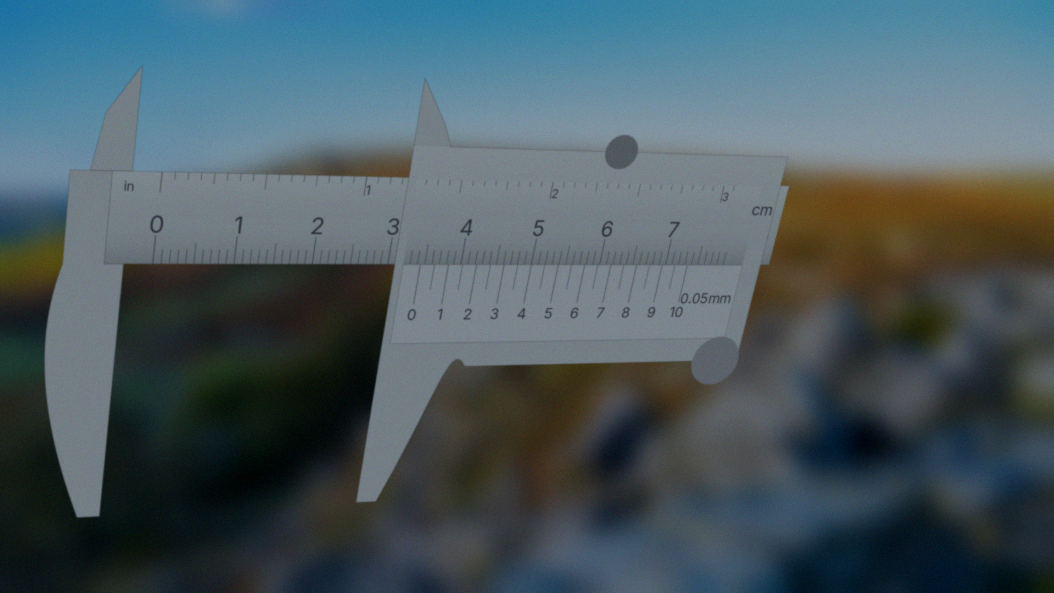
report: 34.4 (mm)
